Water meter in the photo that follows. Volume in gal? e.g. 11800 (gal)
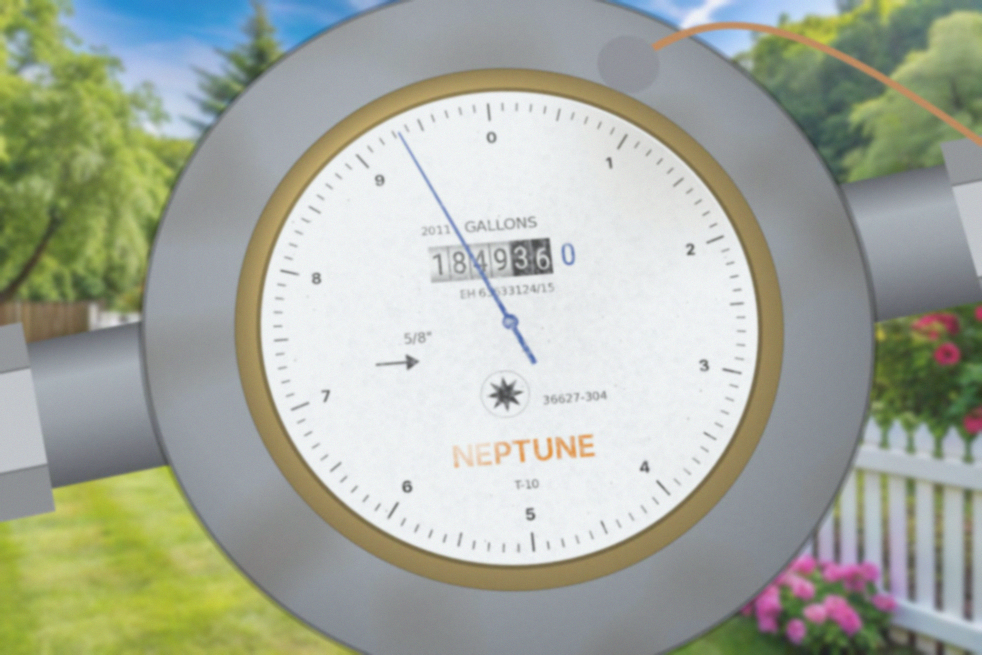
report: 1849359.3 (gal)
